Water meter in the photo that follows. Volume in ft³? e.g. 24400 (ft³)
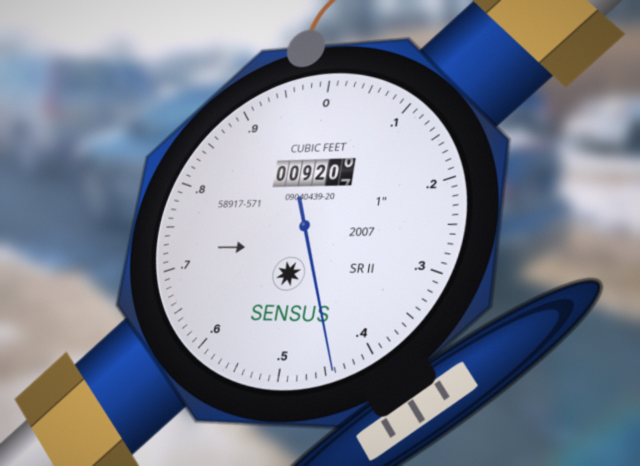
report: 9206.44 (ft³)
